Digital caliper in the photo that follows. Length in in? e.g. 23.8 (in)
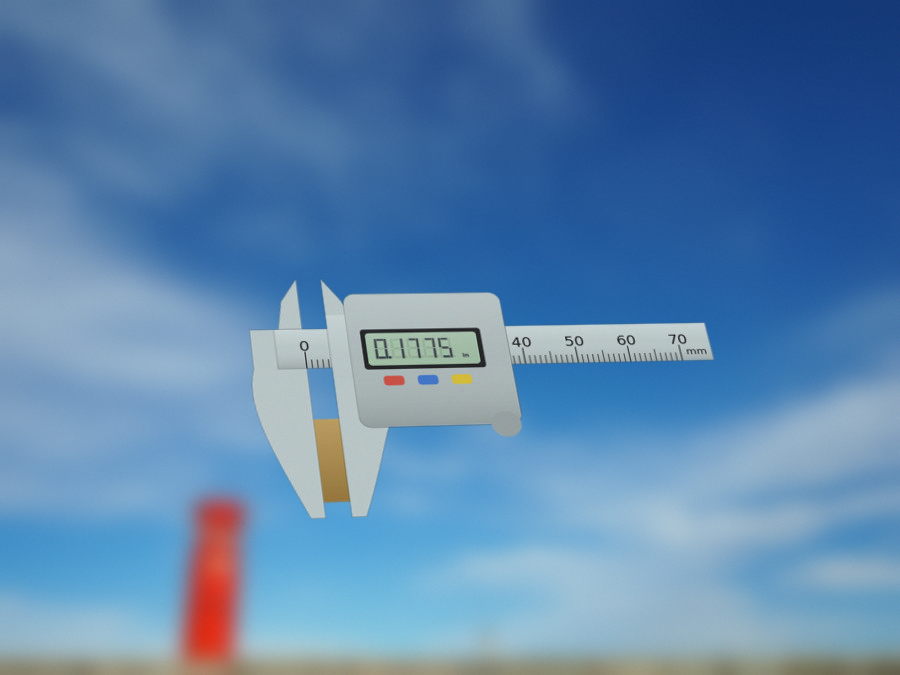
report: 0.1775 (in)
